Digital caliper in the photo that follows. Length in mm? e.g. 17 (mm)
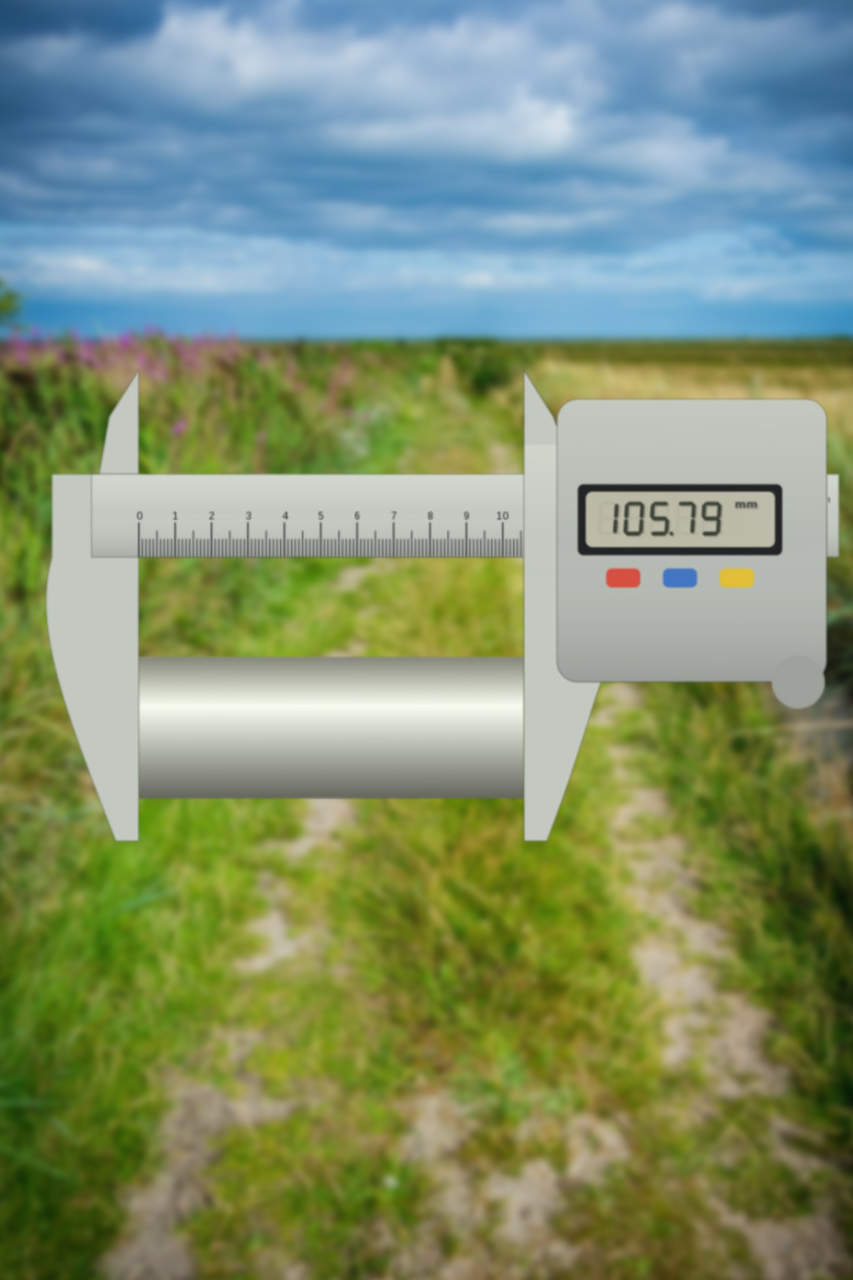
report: 105.79 (mm)
